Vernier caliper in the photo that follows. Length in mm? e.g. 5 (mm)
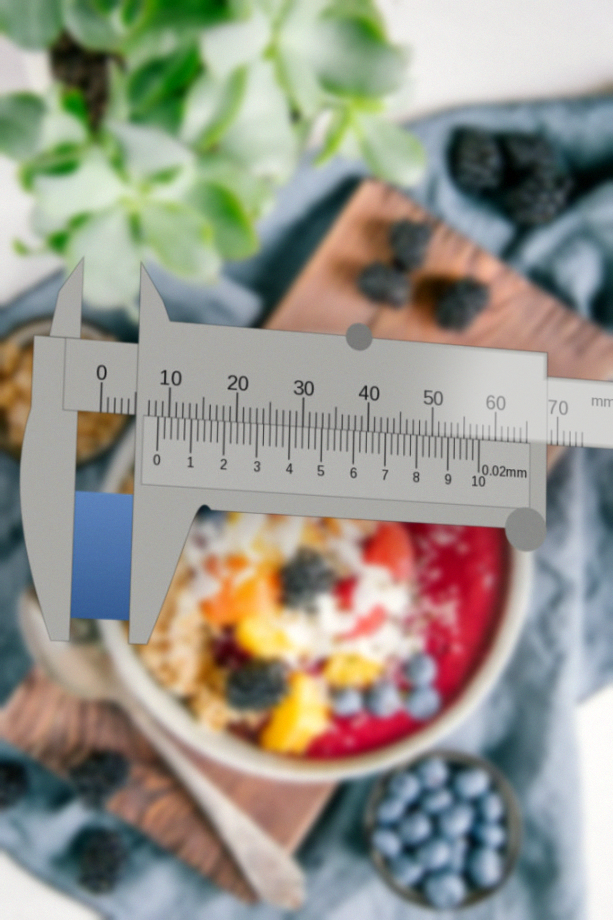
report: 8.4 (mm)
